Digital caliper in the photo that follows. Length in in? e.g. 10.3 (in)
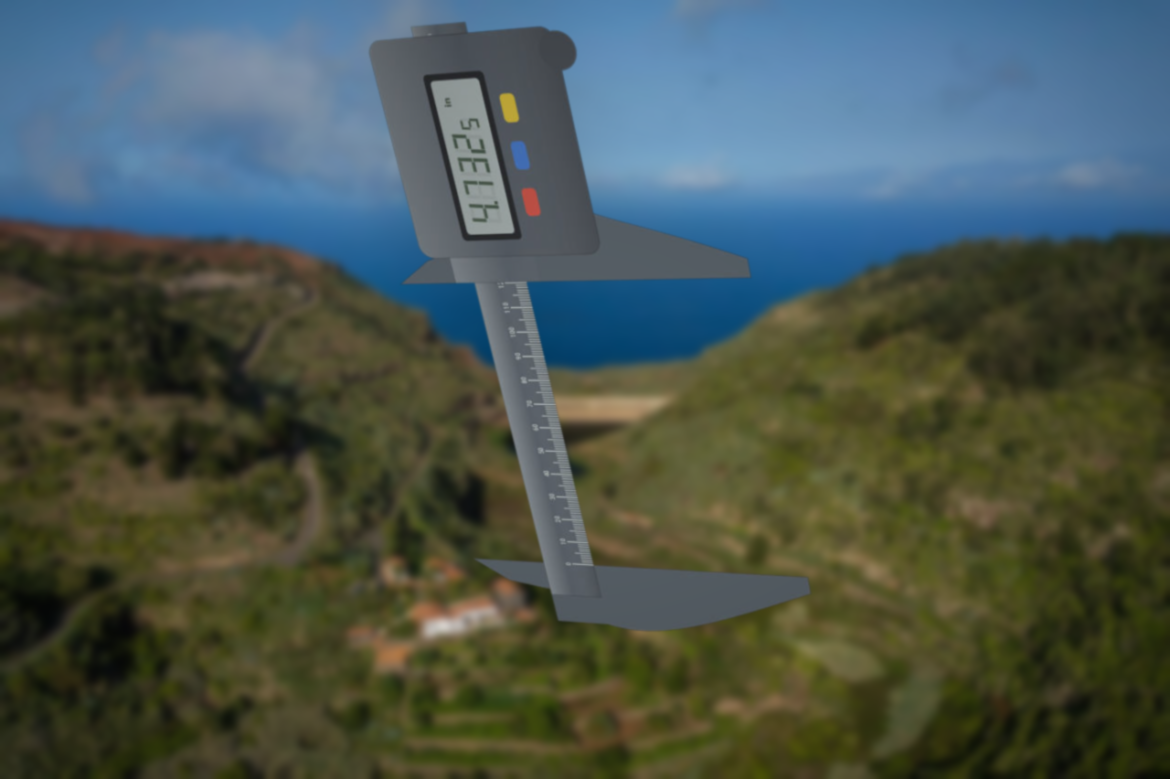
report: 4.7325 (in)
